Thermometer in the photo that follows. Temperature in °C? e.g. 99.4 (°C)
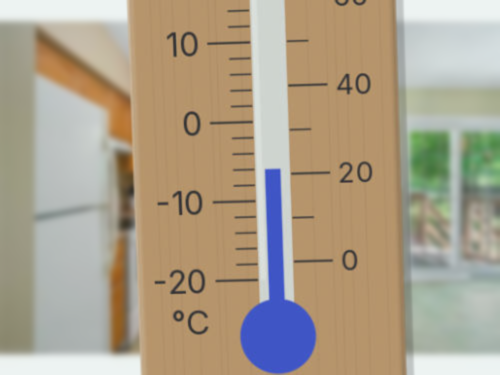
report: -6 (°C)
